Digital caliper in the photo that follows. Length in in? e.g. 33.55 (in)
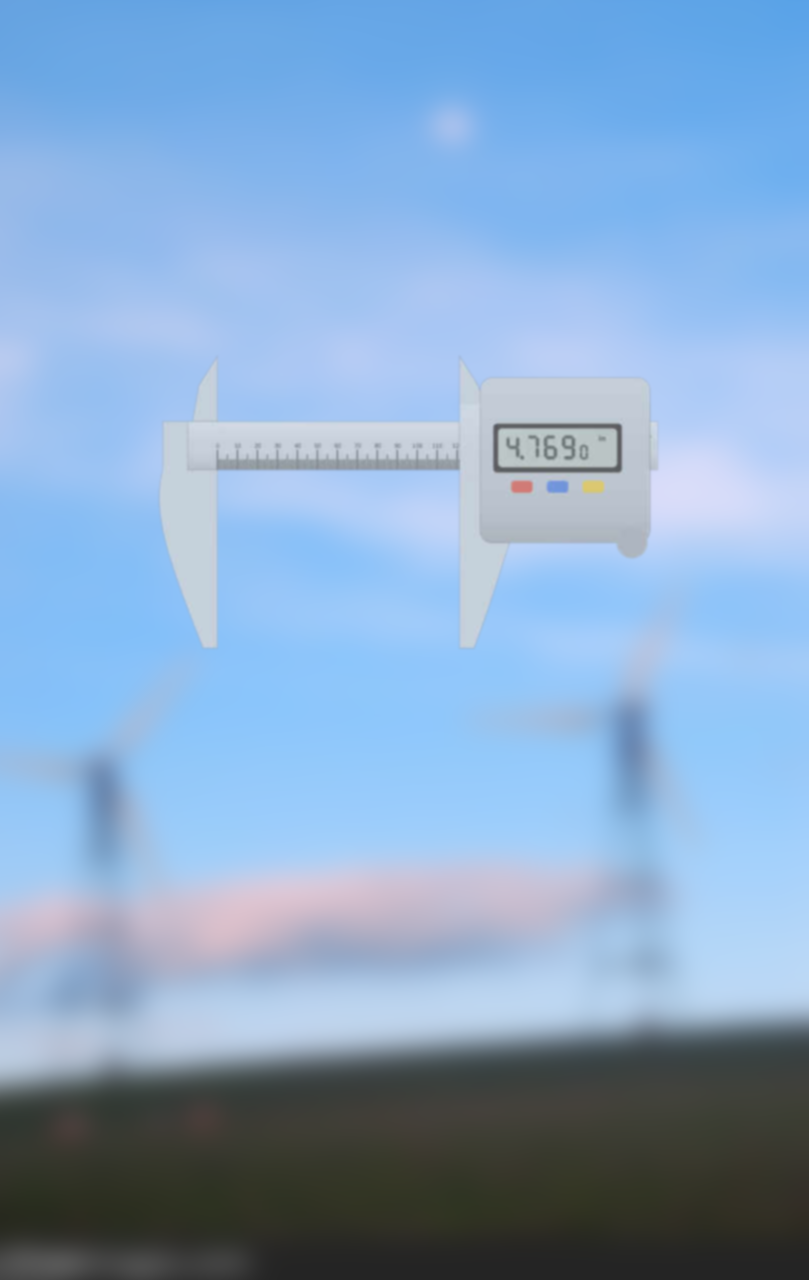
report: 4.7690 (in)
